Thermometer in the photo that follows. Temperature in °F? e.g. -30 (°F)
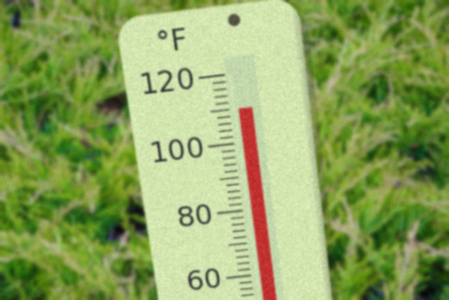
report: 110 (°F)
